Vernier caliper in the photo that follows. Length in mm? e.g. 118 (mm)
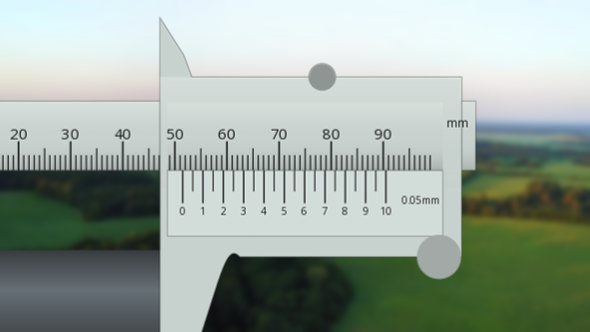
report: 51.5 (mm)
